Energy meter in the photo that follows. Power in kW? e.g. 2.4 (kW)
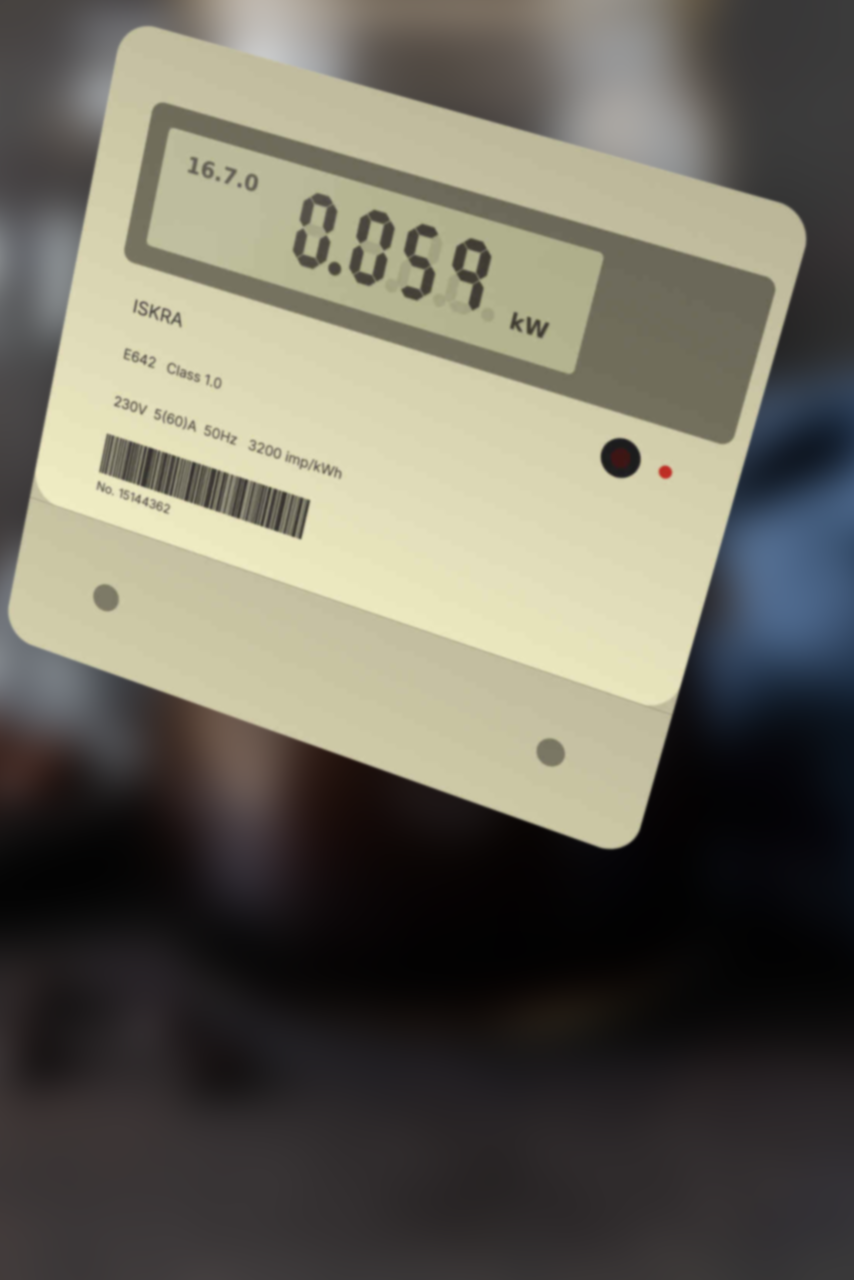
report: 0.059 (kW)
